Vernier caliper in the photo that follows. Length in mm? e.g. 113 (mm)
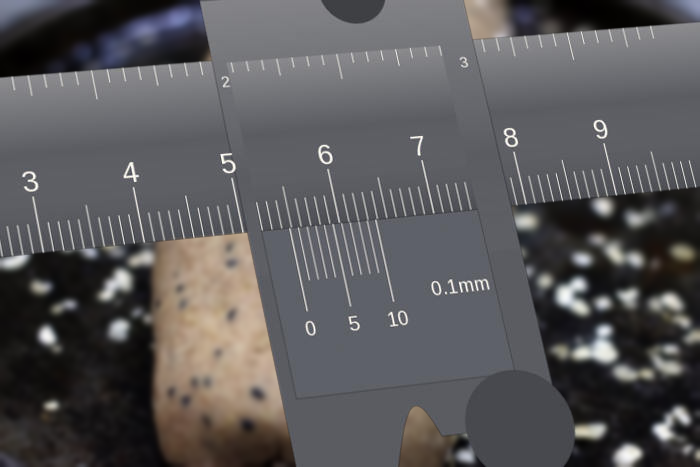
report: 54.8 (mm)
